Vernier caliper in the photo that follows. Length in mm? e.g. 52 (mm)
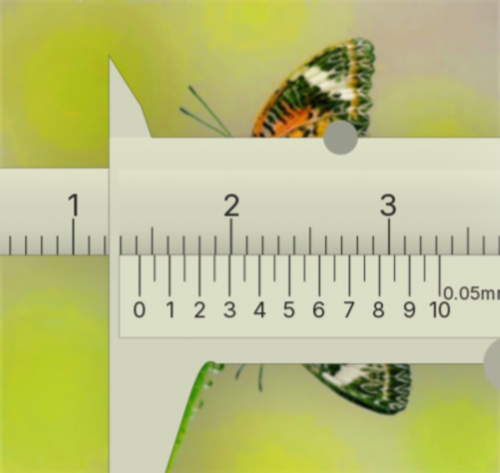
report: 14.2 (mm)
